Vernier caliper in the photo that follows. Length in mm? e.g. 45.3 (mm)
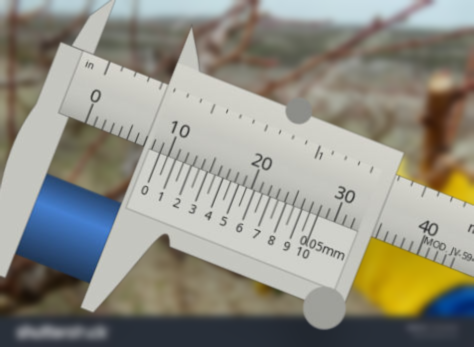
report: 9.0 (mm)
